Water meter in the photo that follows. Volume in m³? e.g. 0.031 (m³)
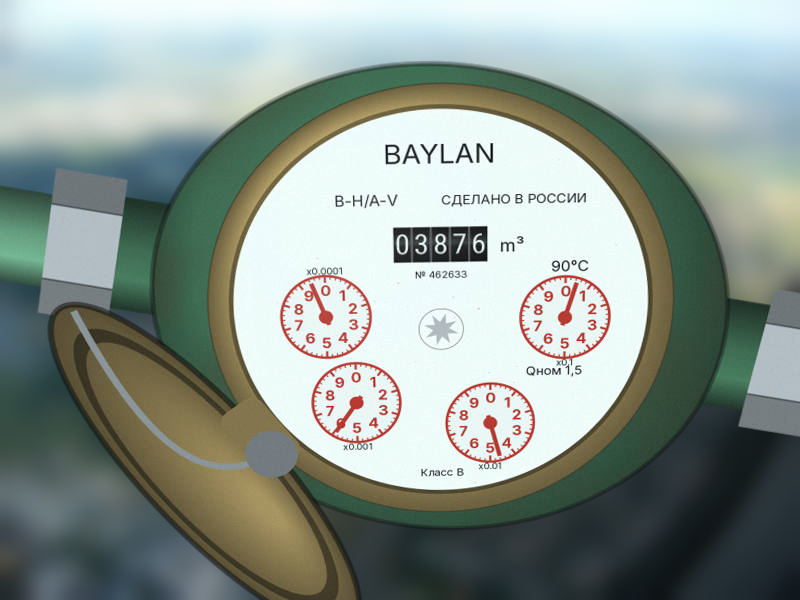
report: 3876.0459 (m³)
